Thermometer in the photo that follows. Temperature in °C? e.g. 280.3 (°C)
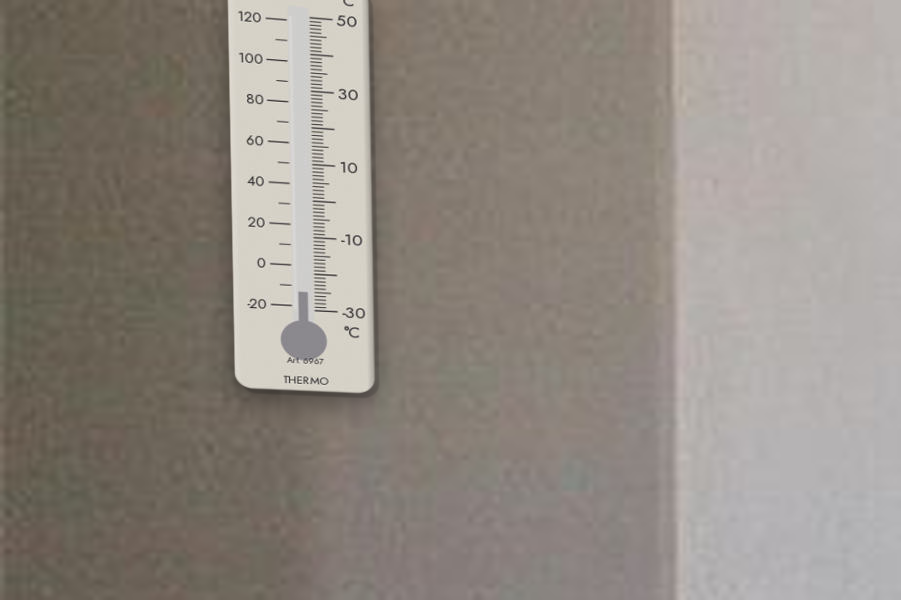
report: -25 (°C)
